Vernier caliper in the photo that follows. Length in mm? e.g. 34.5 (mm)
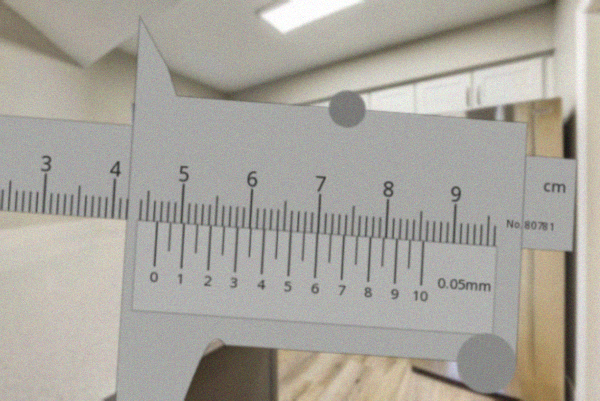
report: 46.5 (mm)
